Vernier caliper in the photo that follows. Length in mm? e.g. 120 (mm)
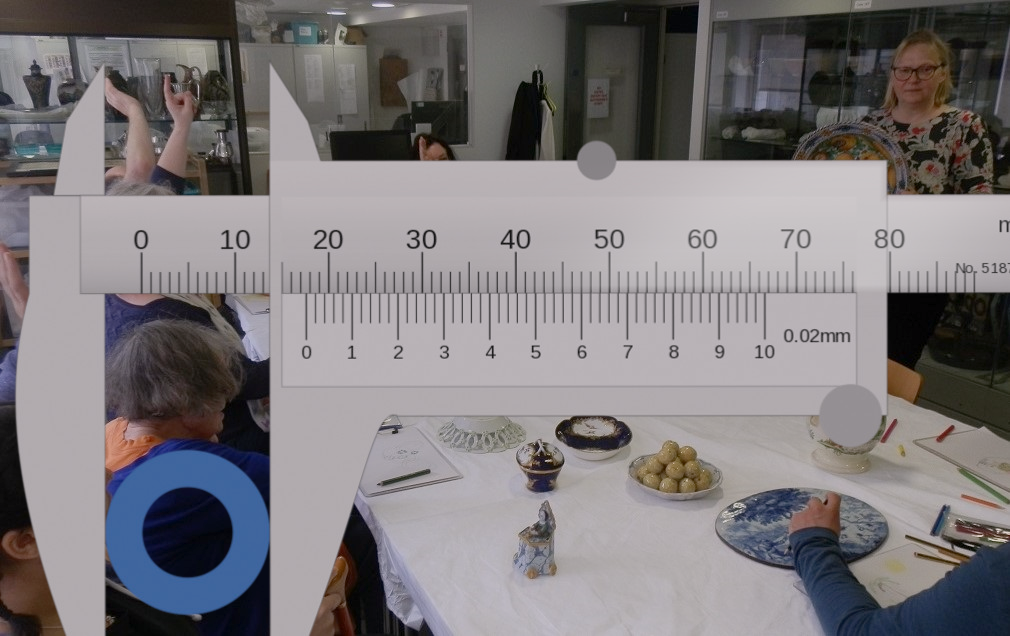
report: 17.6 (mm)
